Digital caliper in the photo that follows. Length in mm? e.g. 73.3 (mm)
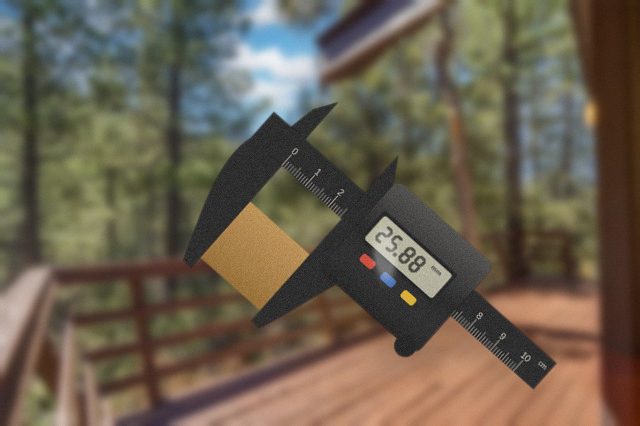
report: 25.88 (mm)
